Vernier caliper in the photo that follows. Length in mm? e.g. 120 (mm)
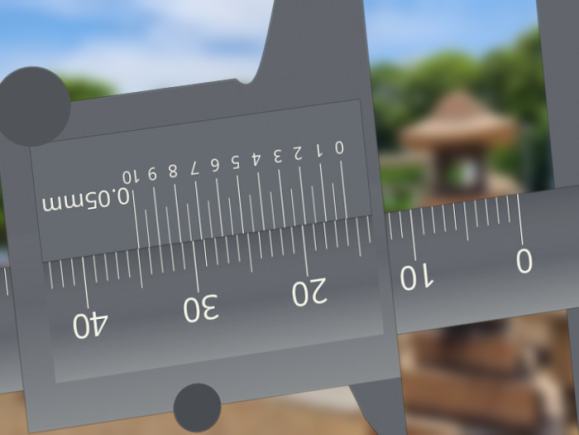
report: 15.9 (mm)
